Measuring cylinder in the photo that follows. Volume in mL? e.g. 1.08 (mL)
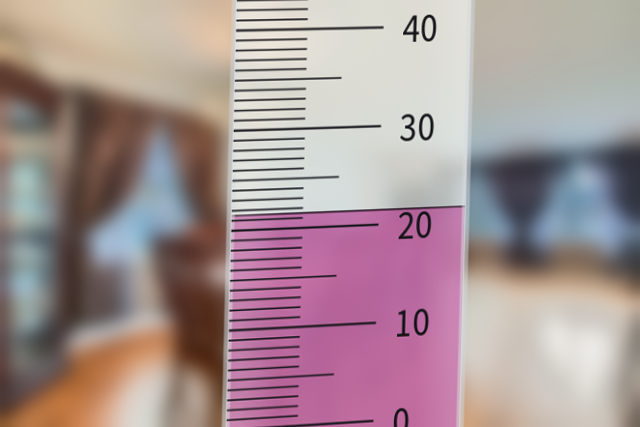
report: 21.5 (mL)
